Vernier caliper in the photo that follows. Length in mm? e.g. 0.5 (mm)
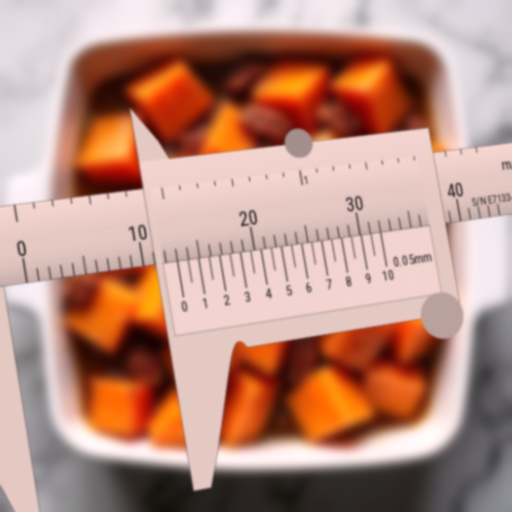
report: 13.0 (mm)
